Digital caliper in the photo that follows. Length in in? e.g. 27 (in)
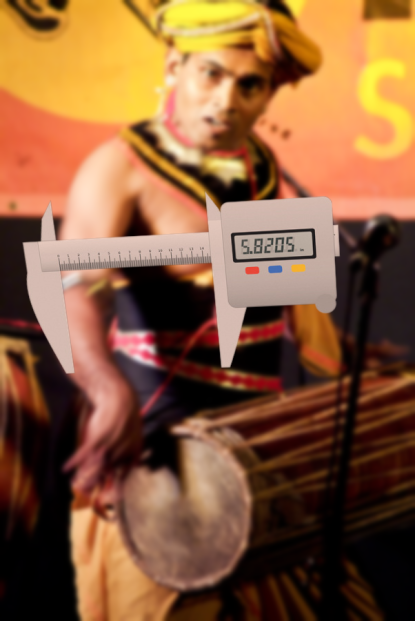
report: 5.8205 (in)
